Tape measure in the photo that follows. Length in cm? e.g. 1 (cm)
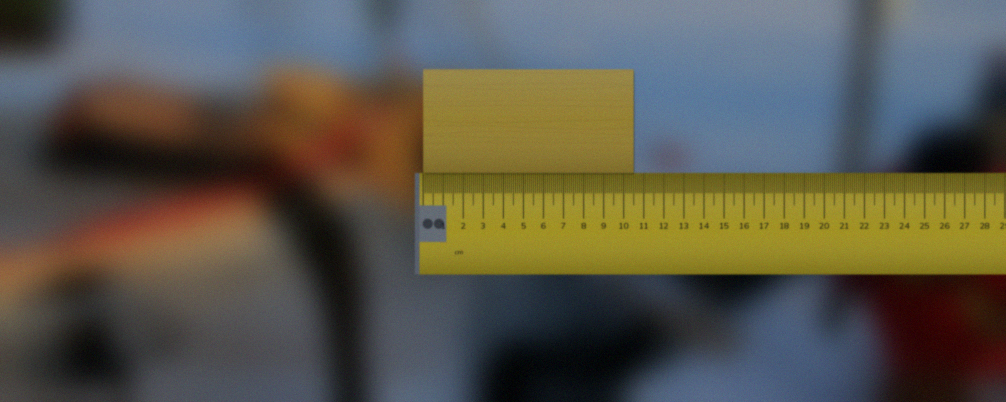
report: 10.5 (cm)
